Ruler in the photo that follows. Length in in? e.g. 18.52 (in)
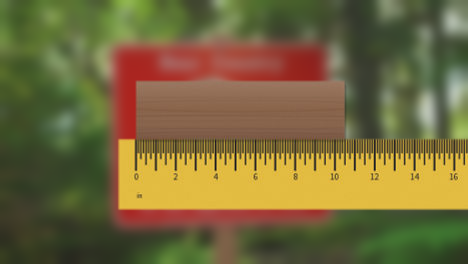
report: 10.5 (in)
